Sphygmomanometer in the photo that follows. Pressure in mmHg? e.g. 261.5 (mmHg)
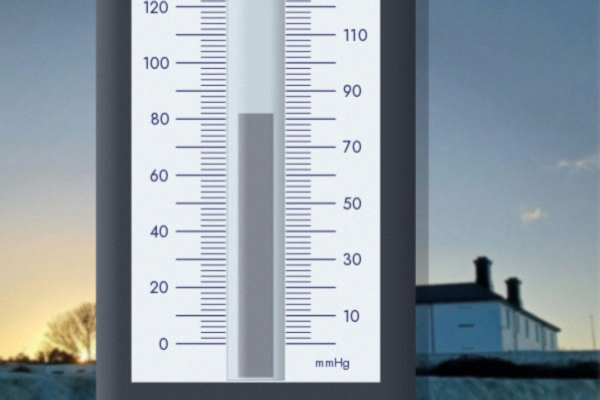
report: 82 (mmHg)
